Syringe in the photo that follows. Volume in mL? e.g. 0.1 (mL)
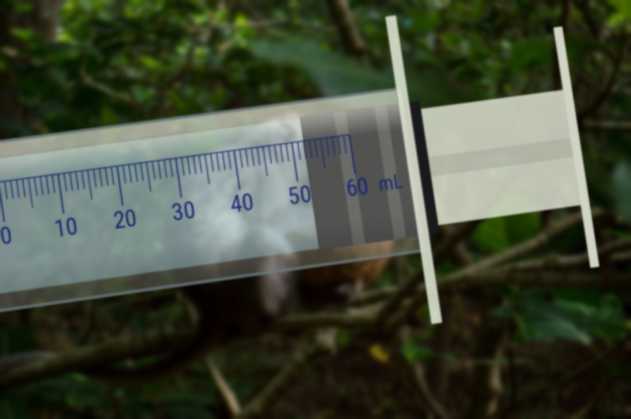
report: 52 (mL)
